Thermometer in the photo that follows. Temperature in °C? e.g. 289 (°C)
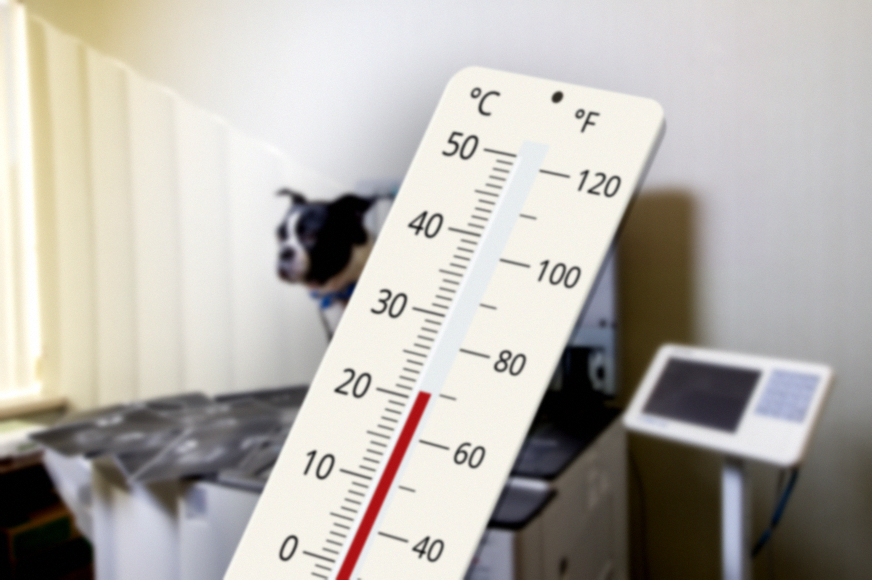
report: 21 (°C)
